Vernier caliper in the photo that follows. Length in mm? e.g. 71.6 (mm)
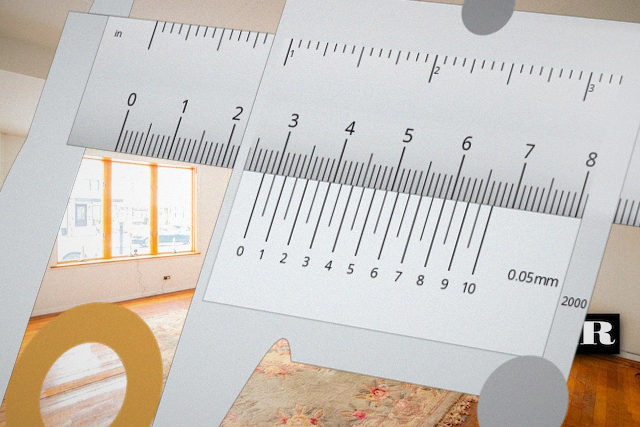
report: 27.8 (mm)
